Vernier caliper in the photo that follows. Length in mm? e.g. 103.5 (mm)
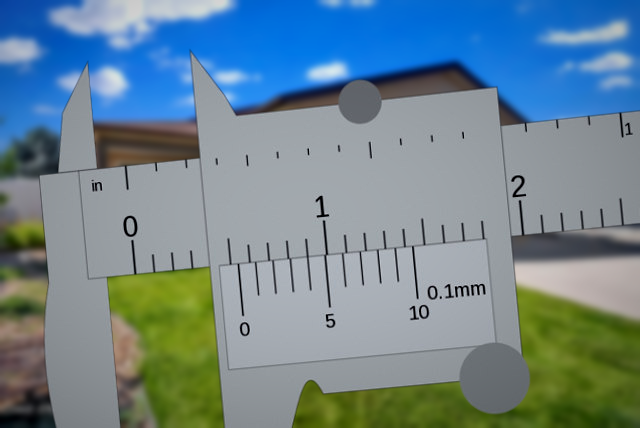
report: 5.4 (mm)
